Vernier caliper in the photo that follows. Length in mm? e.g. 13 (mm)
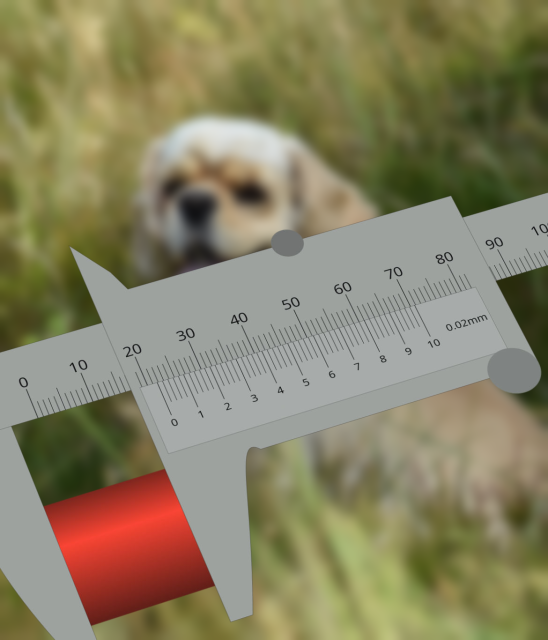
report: 21.8 (mm)
